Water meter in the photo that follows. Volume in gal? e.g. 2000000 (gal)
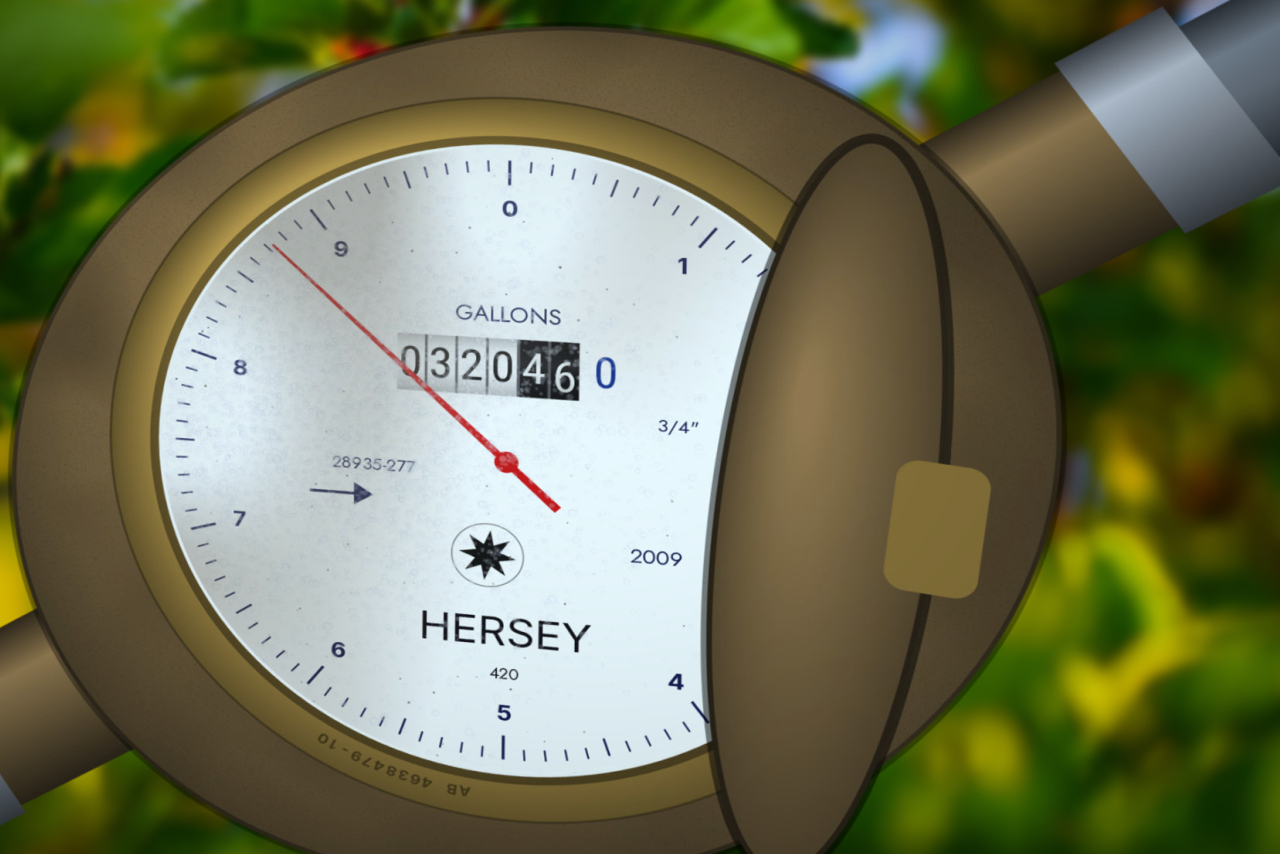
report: 320458.7 (gal)
